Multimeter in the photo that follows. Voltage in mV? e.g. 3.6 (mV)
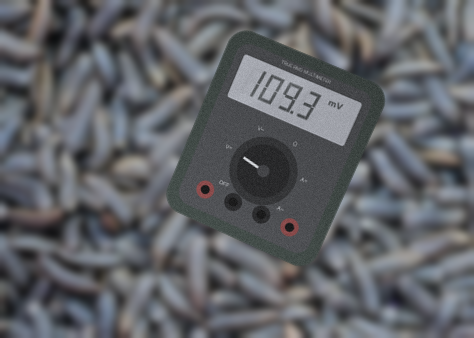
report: 109.3 (mV)
